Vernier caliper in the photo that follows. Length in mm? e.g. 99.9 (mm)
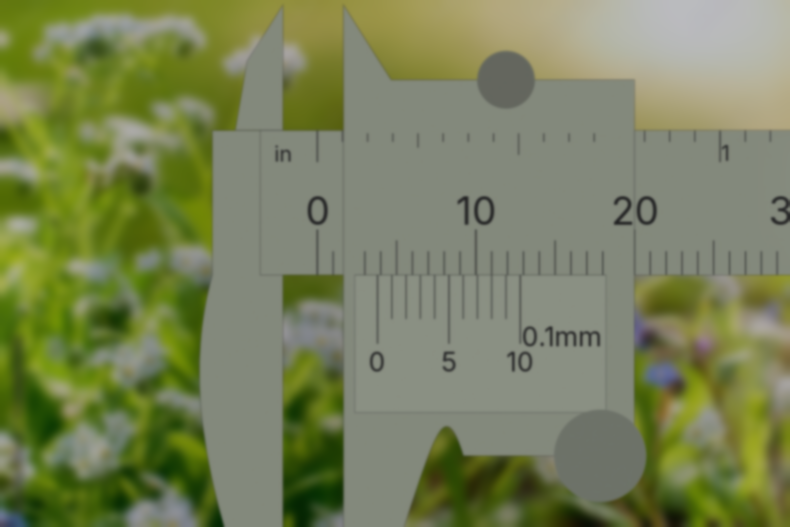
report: 3.8 (mm)
